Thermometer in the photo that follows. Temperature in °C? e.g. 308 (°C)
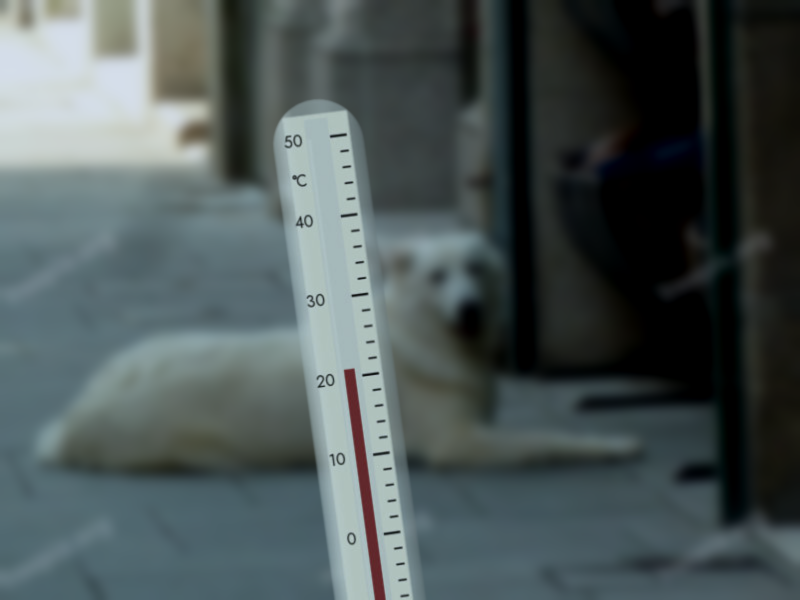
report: 21 (°C)
